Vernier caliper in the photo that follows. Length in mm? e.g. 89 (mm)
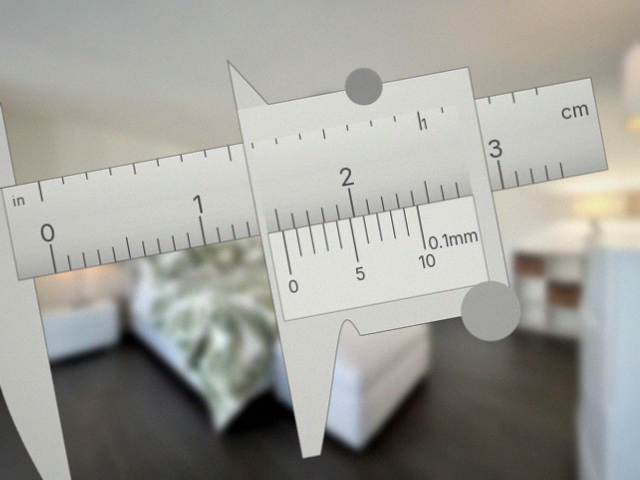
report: 15.2 (mm)
